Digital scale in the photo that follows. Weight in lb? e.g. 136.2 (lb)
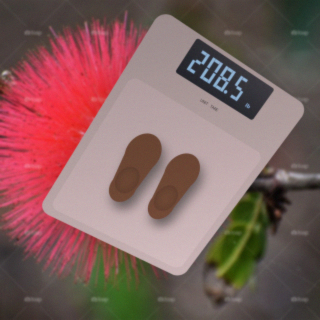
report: 208.5 (lb)
